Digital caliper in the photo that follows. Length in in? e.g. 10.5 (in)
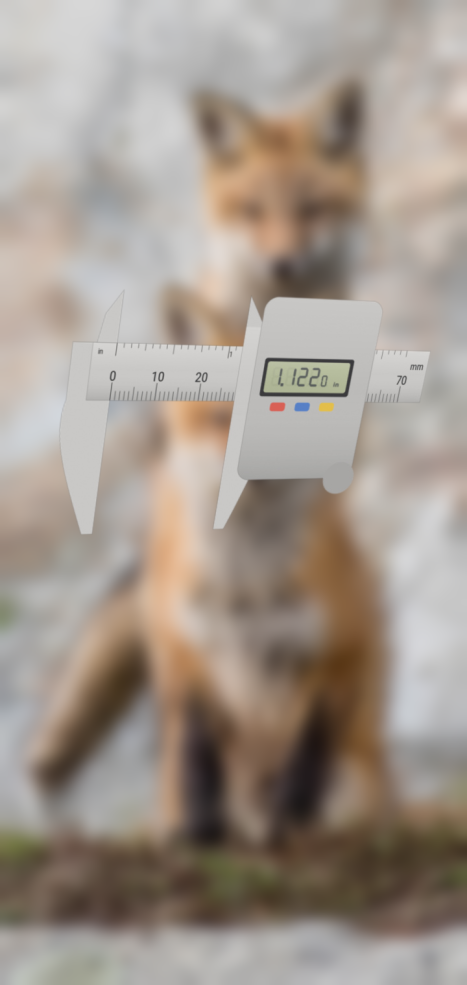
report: 1.1220 (in)
